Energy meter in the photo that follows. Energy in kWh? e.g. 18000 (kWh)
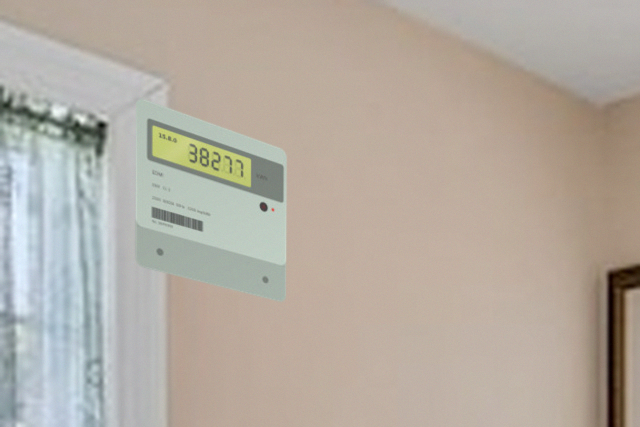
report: 38277 (kWh)
